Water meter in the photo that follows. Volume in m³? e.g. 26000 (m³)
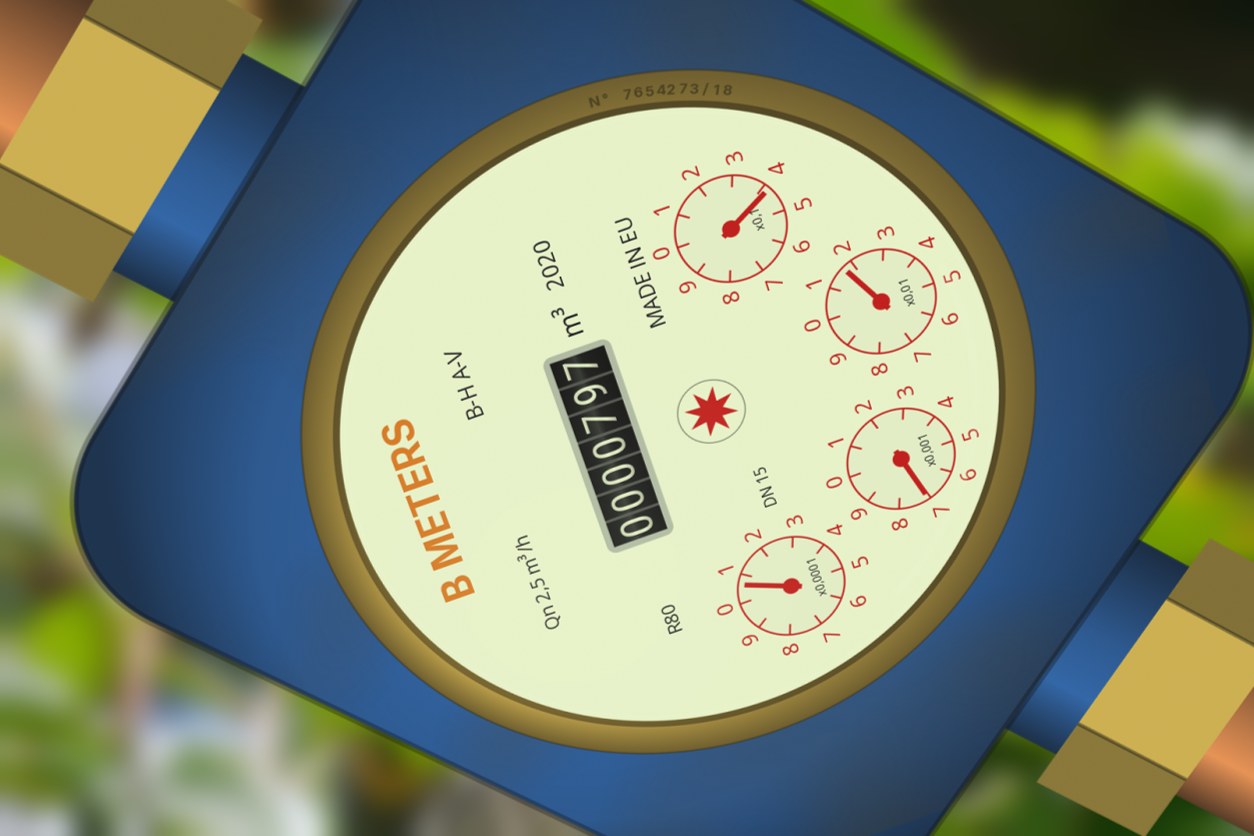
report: 797.4170 (m³)
